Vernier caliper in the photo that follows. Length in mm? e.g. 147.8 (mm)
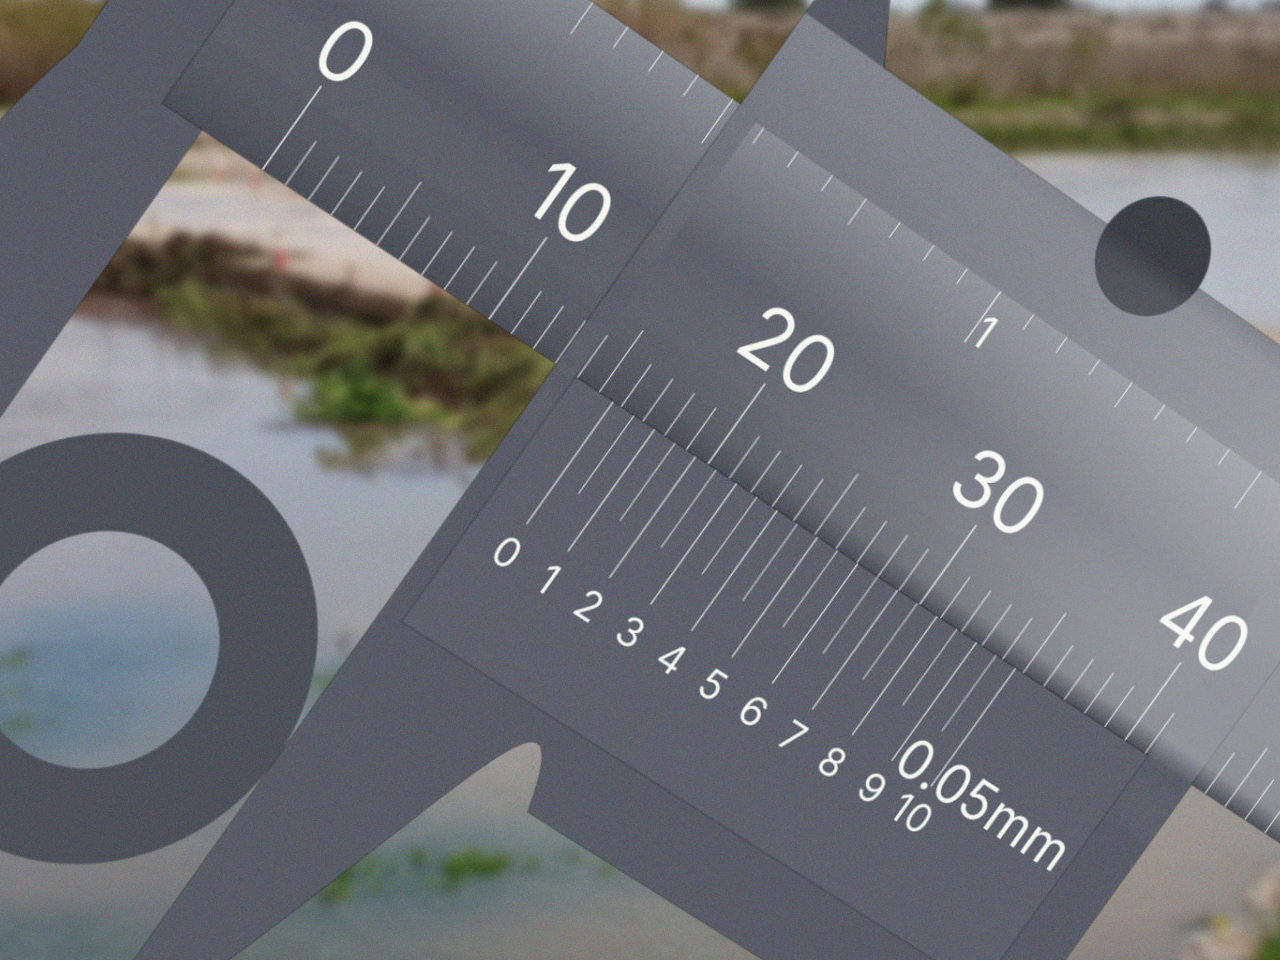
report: 15.65 (mm)
